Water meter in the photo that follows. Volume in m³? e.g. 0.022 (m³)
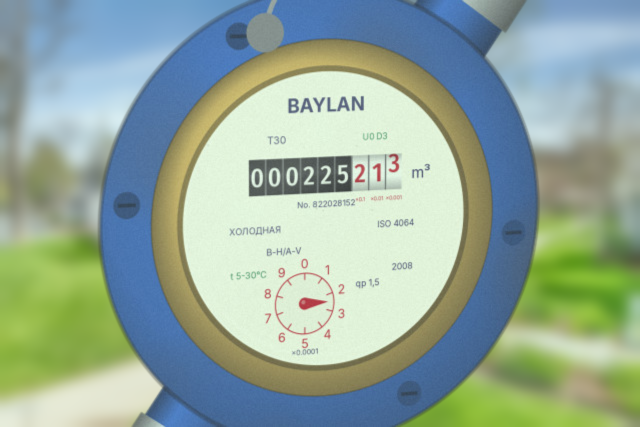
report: 225.2132 (m³)
